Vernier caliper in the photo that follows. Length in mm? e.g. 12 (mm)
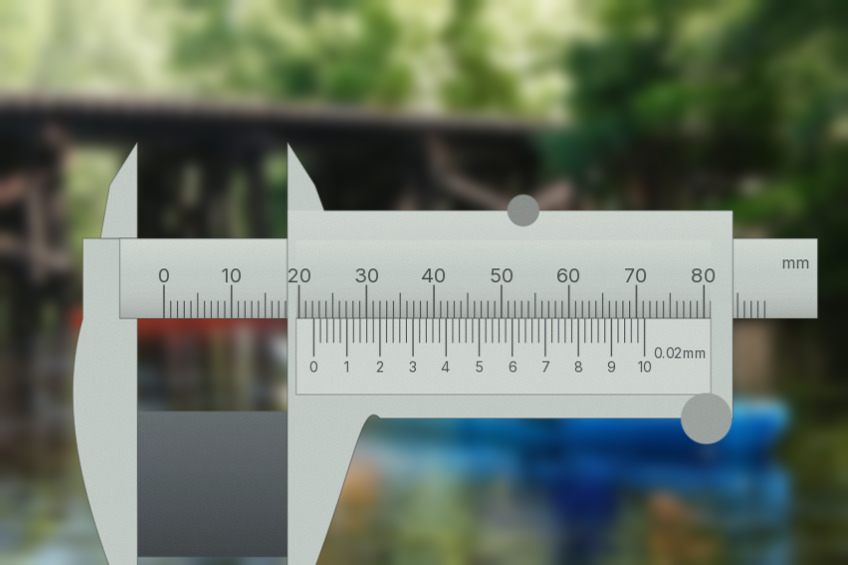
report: 22.2 (mm)
